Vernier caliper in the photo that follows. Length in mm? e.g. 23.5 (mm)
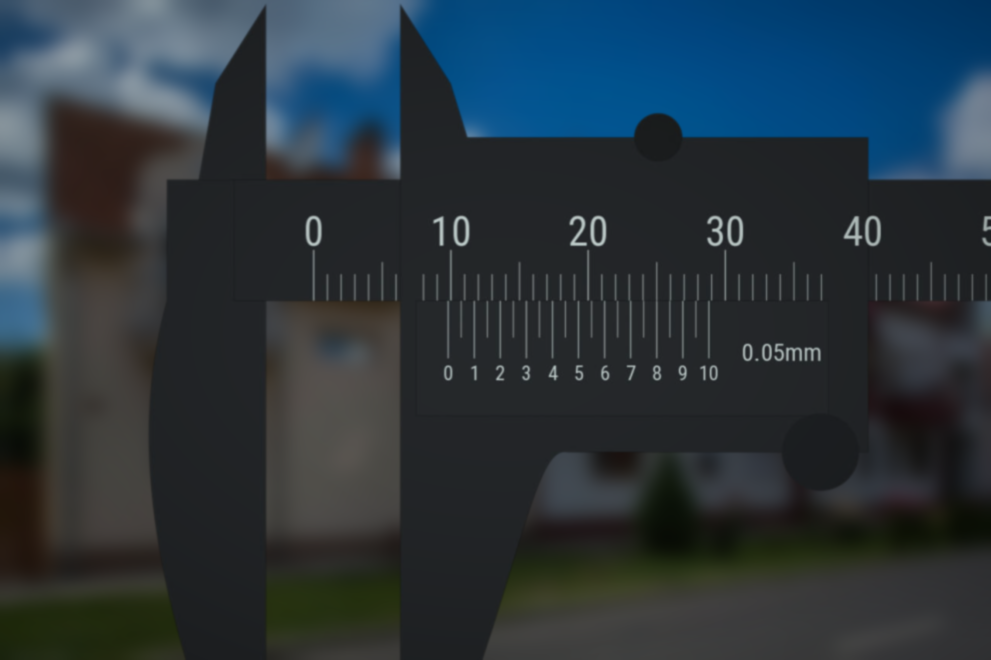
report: 9.8 (mm)
